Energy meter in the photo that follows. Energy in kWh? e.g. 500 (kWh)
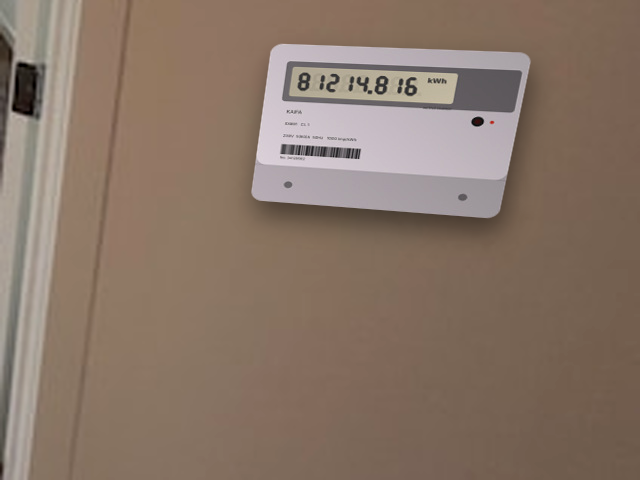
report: 81214.816 (kWh)
